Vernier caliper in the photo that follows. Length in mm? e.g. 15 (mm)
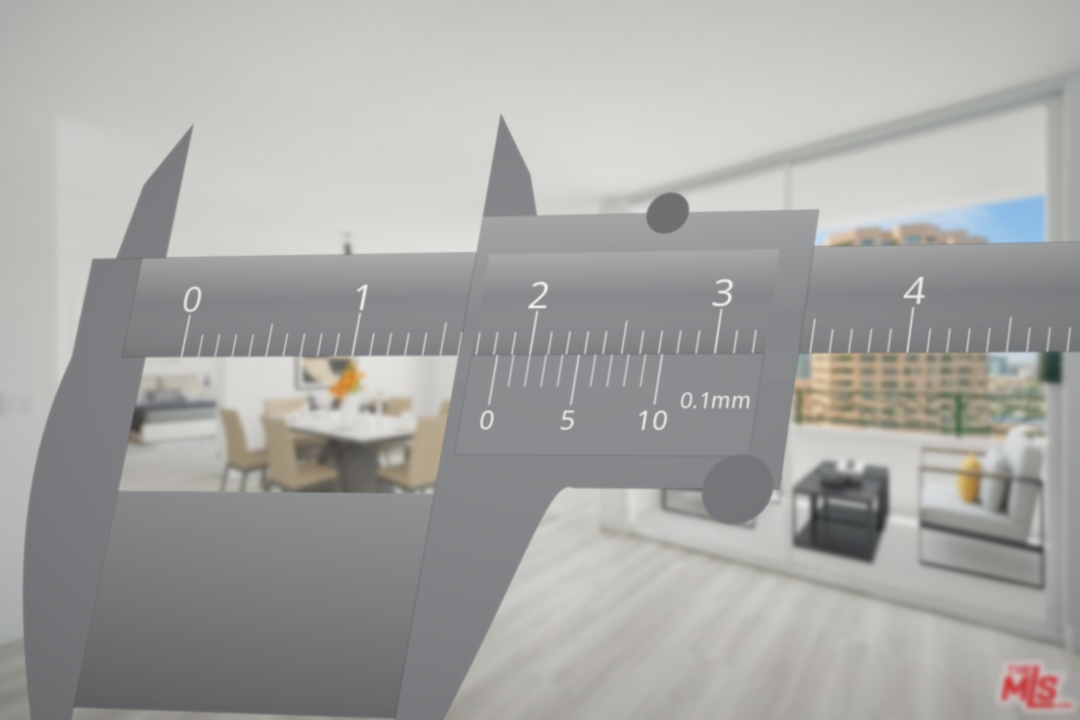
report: 18.2 (mm)
